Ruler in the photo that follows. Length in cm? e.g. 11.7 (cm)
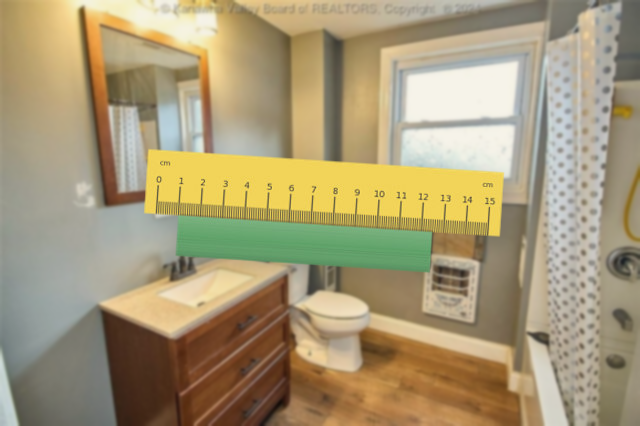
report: 11.5 (cm)
